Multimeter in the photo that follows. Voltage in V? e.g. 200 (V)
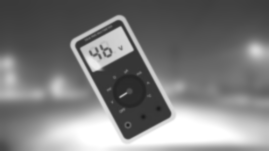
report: 46 (V)
